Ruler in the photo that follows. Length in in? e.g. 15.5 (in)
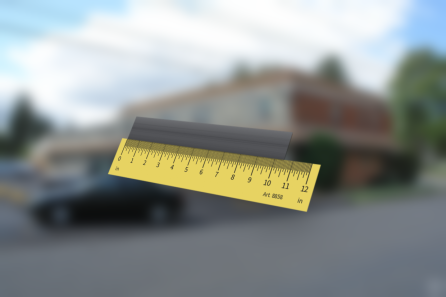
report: 10.5 (in)
